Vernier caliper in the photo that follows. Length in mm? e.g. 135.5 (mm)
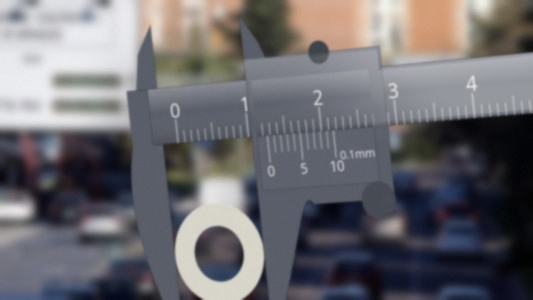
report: 12.6 (mm)
